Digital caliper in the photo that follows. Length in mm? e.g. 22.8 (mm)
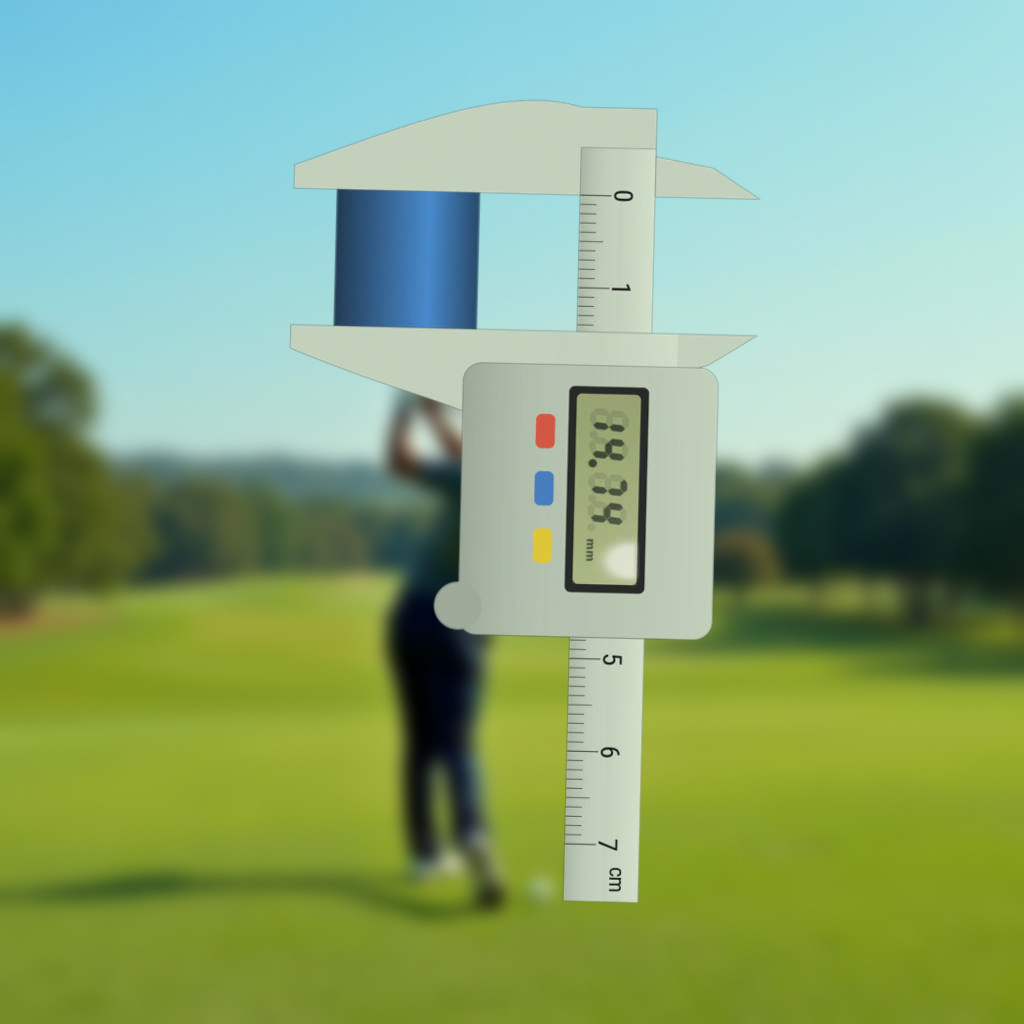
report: 14.74 (mm)
